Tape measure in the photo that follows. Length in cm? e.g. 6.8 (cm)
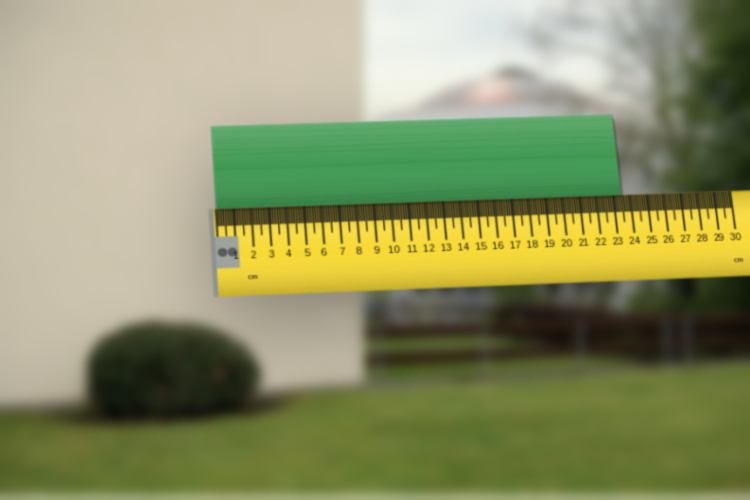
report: 23.5 (cm)
